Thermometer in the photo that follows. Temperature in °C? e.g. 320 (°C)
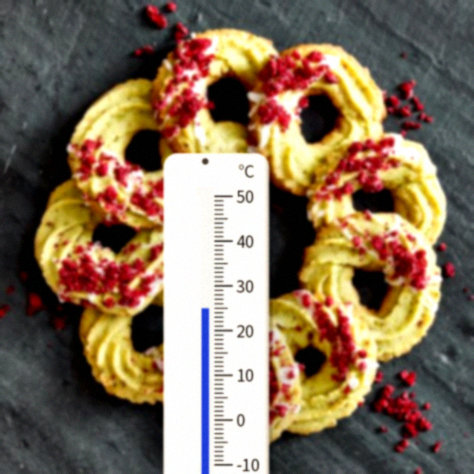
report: 25 (°C)
